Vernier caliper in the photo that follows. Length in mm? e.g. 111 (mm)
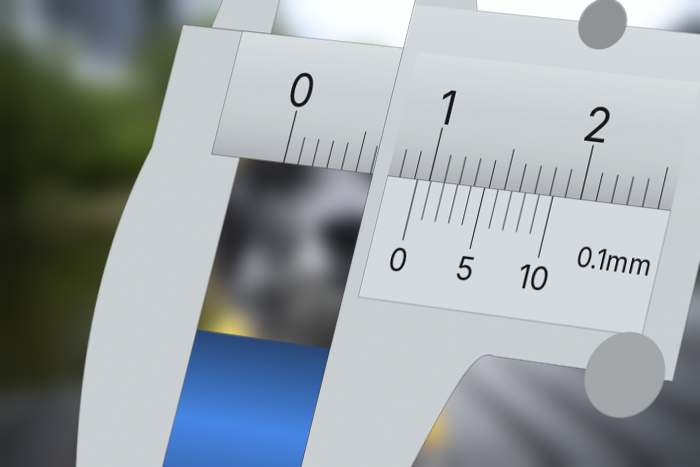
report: 9.2 (mm)
